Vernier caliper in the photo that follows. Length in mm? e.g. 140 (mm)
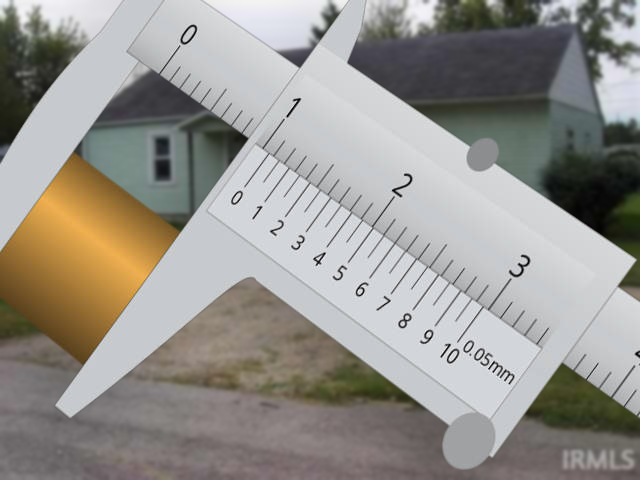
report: 10.6 (mm)
